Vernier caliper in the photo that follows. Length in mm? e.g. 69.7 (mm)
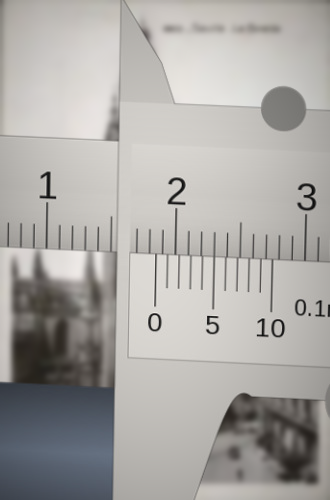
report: 18.5 (mm)
